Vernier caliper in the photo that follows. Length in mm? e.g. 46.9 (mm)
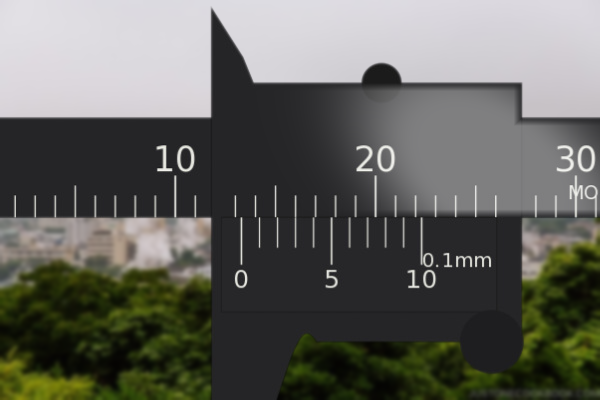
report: 13.3 (mm)
